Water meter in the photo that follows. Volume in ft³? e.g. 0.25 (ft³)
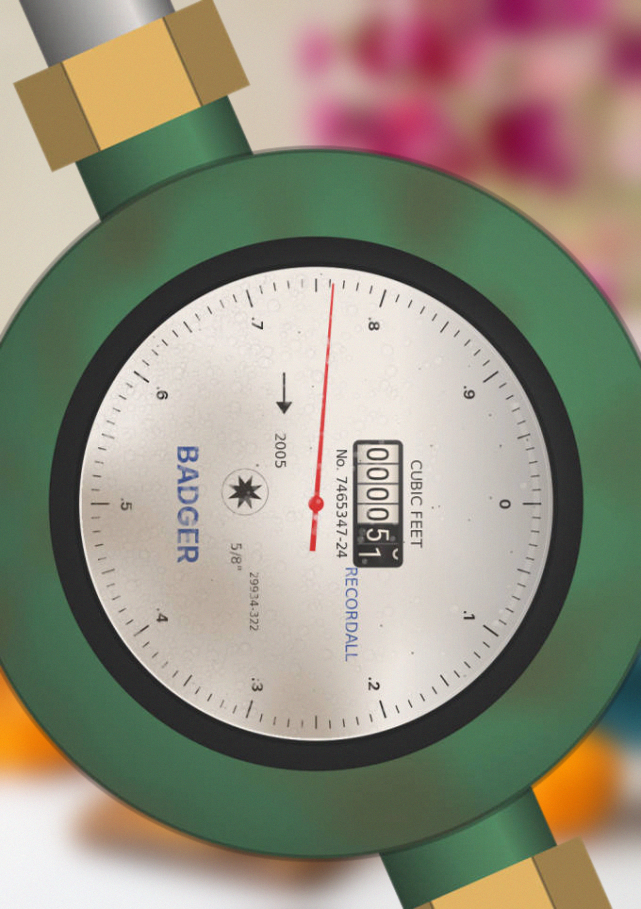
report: 50.76 (ft³)
